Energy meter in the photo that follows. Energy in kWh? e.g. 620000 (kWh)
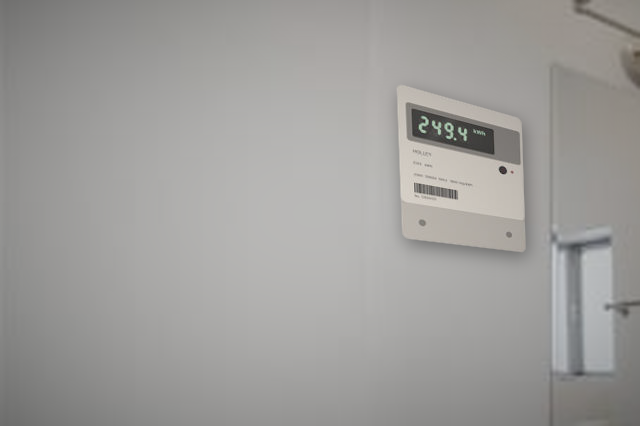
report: 249.4 (kWh)
